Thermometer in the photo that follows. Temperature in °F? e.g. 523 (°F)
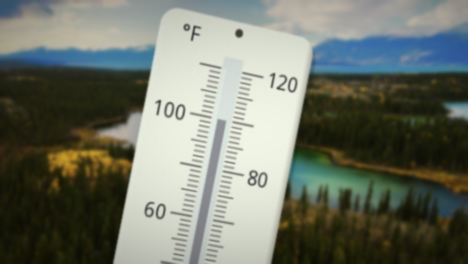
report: 100 (°F)
